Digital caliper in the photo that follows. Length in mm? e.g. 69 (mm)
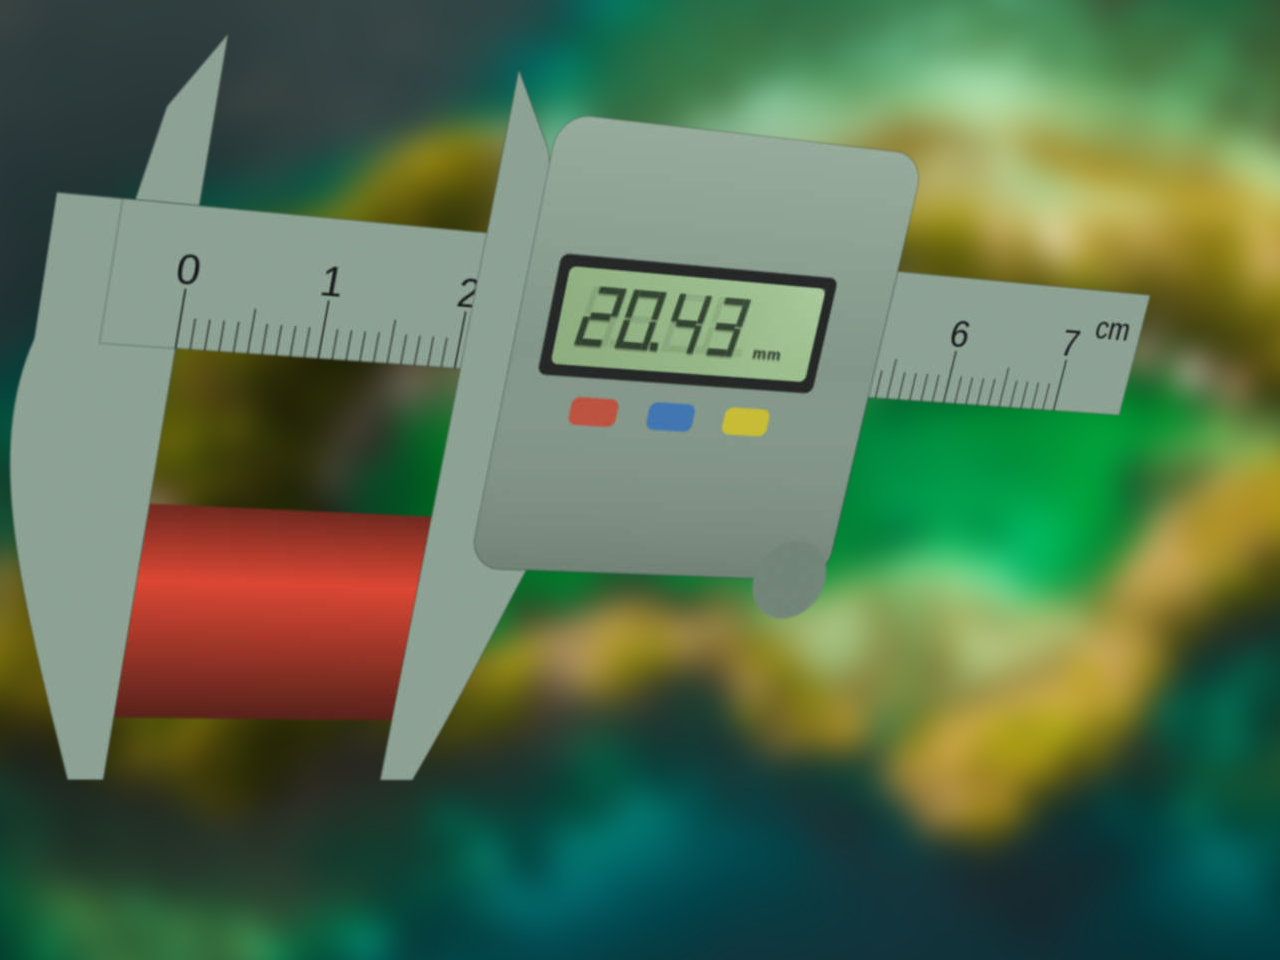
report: 20.43 (mm)
